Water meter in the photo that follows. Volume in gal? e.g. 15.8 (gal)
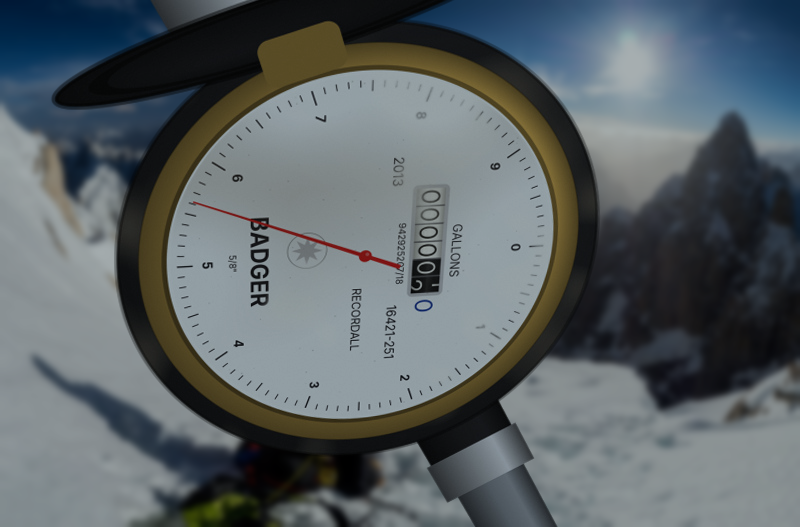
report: 15.6 (gal)
